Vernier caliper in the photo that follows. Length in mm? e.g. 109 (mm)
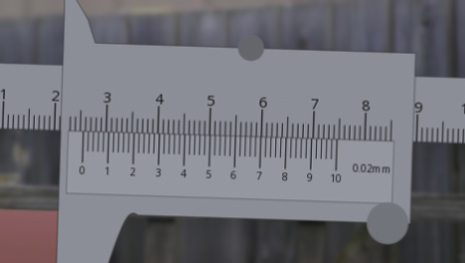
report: 25.6 (mm)
